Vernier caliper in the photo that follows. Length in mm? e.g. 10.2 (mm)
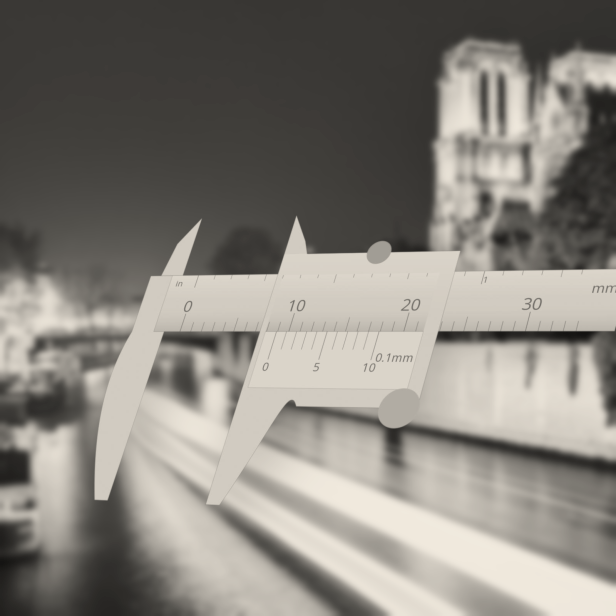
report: 8.9 (mm)
